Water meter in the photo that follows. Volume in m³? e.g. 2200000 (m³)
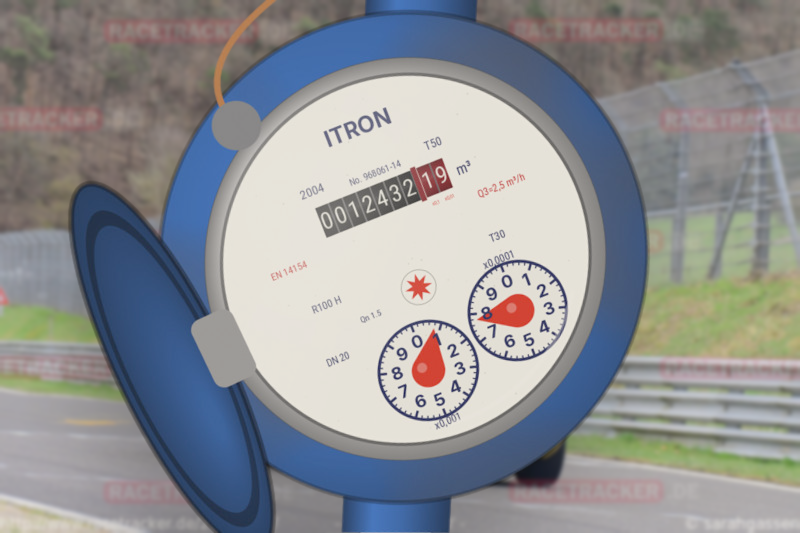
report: 12432.1907 (m³)
